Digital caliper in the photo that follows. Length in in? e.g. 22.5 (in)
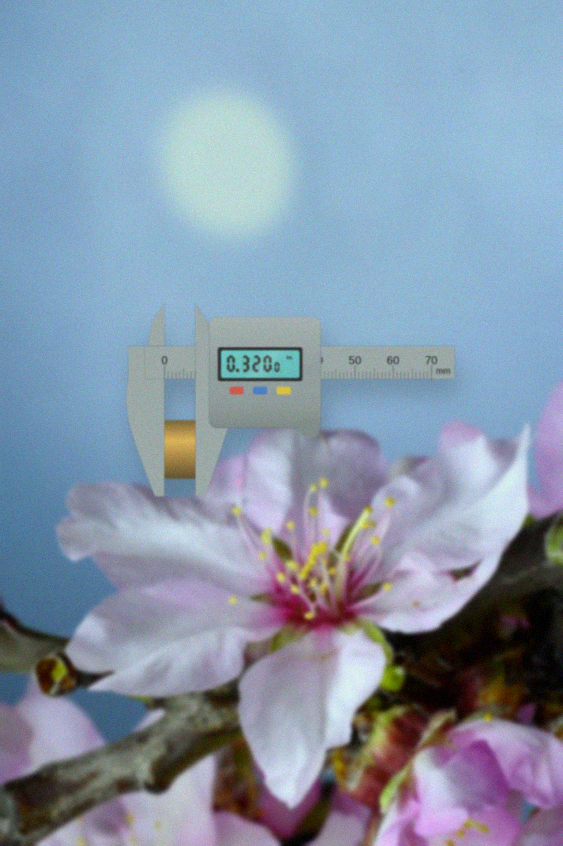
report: 0.3200 (in)
